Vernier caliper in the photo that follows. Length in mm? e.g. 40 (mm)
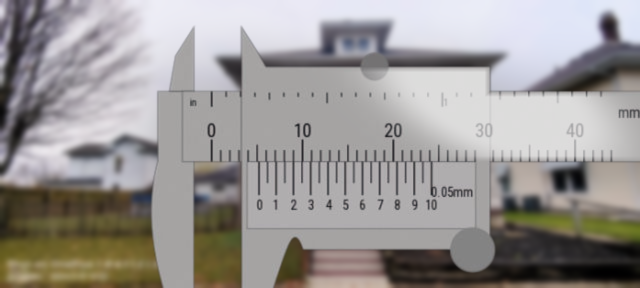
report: 5.2 (mm)
